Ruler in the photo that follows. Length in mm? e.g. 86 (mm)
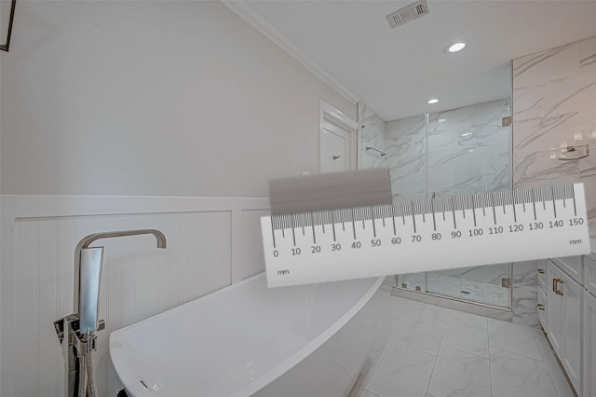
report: 60 (mm)
